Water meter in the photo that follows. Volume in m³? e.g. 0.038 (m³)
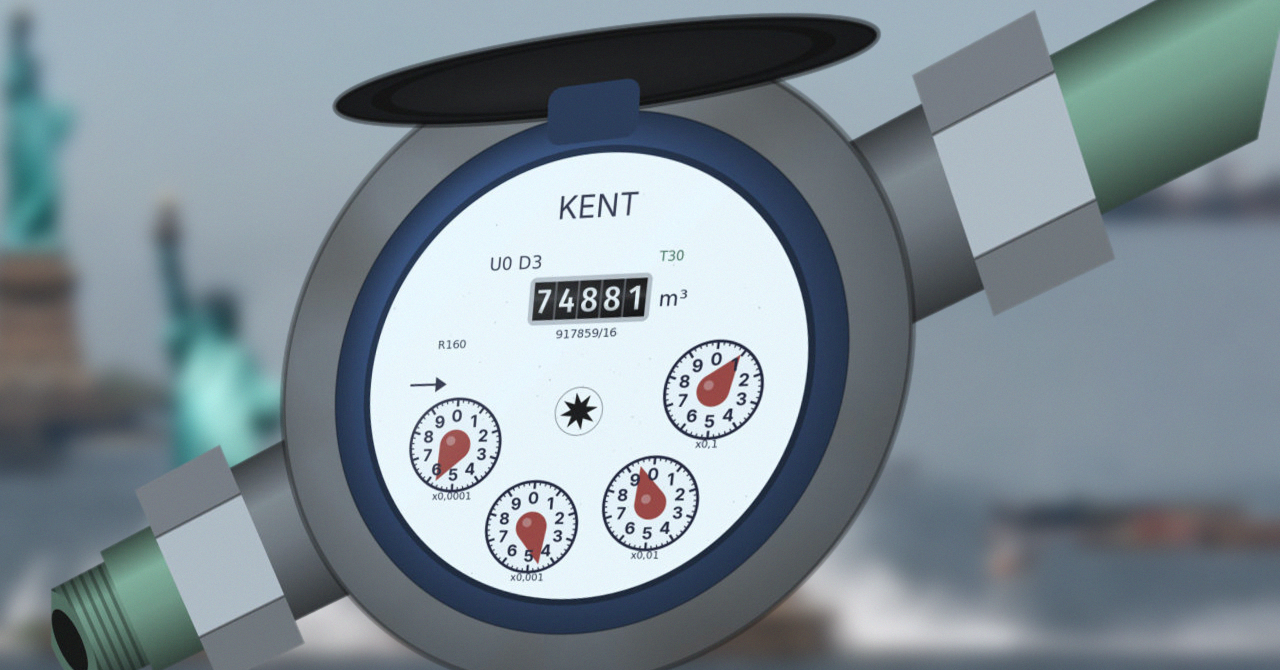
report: 74881.0945 (m³)
